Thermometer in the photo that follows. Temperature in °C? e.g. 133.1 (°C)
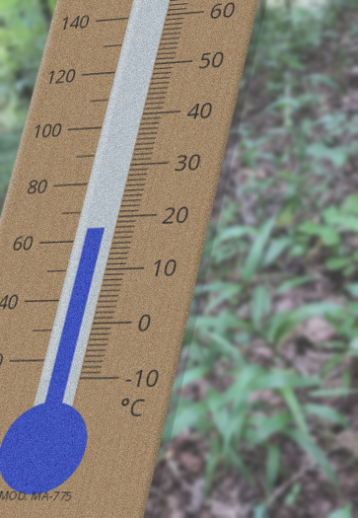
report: 18 (°C)
